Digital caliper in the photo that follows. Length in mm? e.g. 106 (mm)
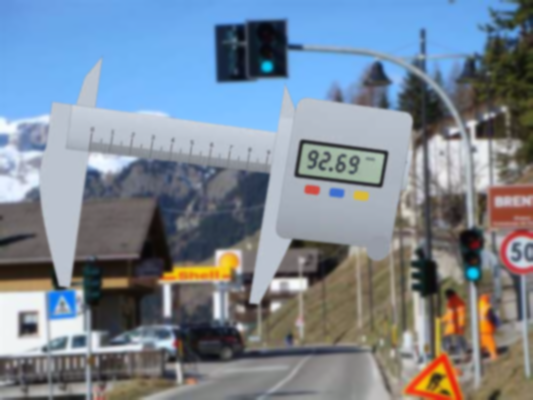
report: 92.69 (mm)
